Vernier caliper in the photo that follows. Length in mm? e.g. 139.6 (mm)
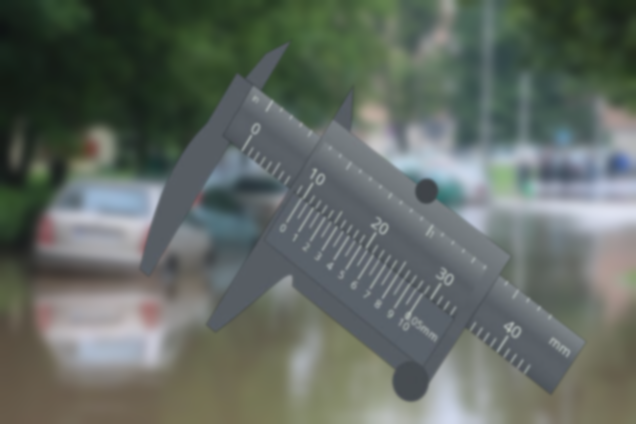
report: 9.8 (mm)
